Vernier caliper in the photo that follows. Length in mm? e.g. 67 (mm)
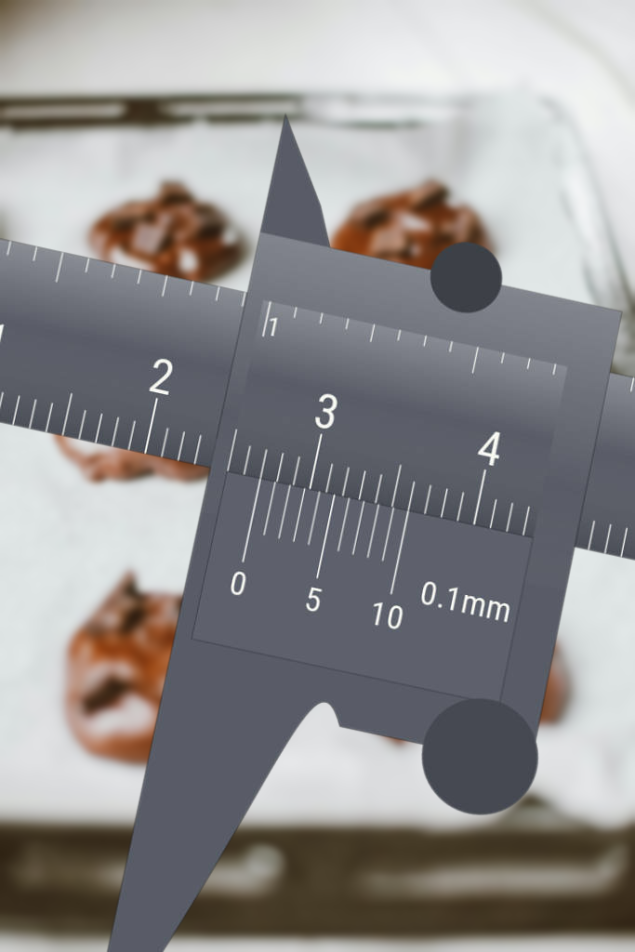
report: 27.0 (mm)
